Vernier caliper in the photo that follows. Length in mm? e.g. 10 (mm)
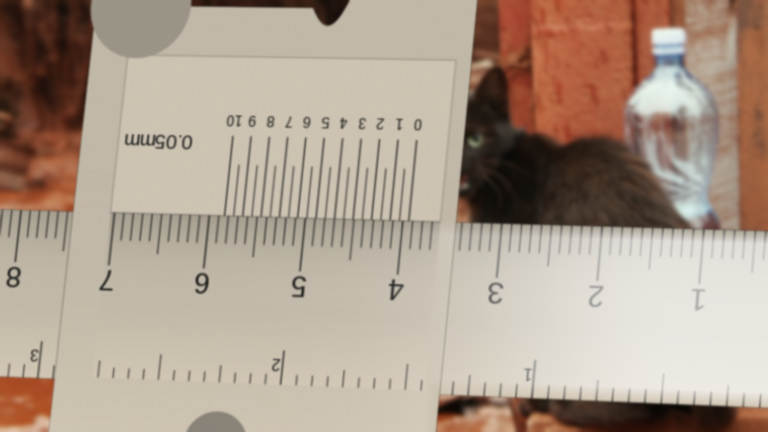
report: 39.4 (mm)
